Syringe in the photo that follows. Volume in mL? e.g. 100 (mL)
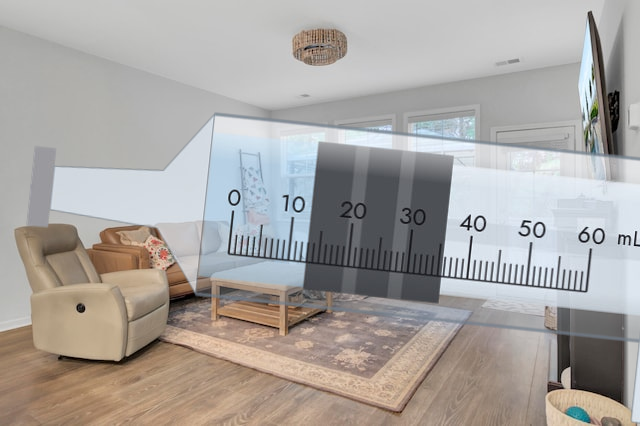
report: 13 (mL)
